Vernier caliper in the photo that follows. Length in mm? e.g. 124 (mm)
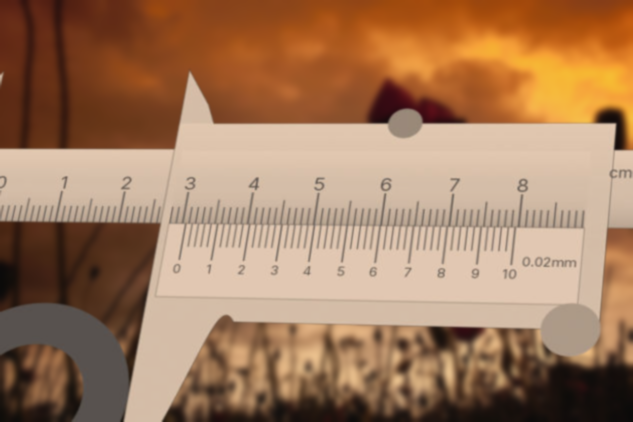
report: 30.5 (mm)
